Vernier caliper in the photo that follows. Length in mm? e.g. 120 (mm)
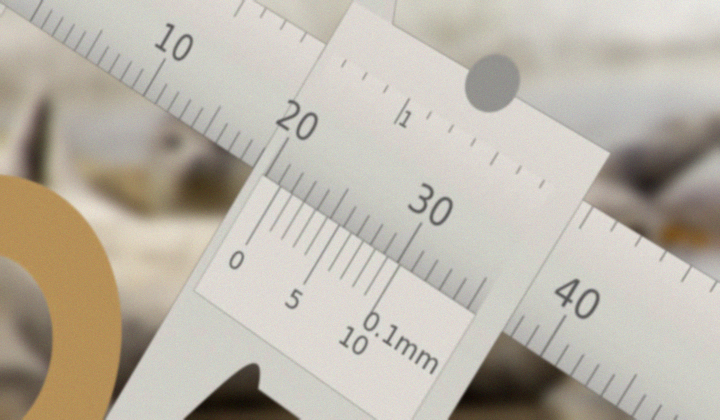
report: 21.2 (mm)
